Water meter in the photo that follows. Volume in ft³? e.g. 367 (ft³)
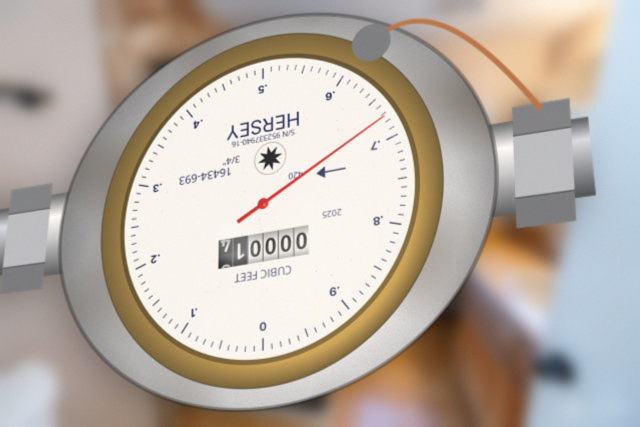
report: 13.67 (ft³)
